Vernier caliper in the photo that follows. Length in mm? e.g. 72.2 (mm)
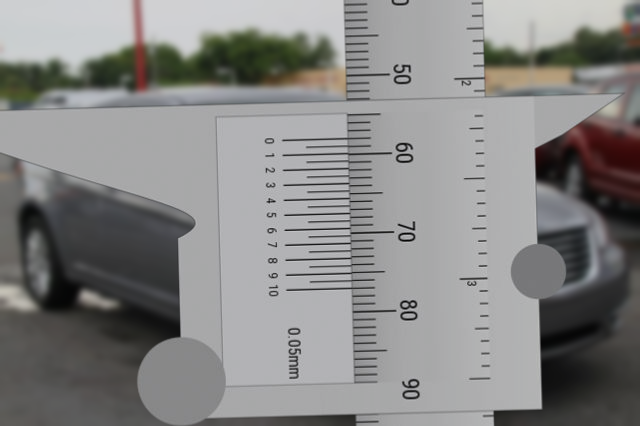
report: 58.0 (mm)
